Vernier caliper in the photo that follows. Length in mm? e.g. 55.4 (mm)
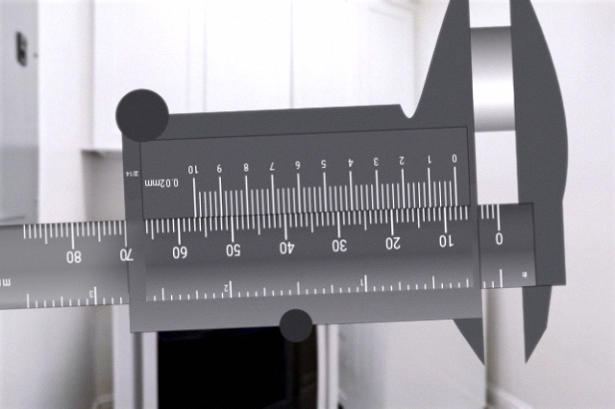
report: 7.8 (mm)
